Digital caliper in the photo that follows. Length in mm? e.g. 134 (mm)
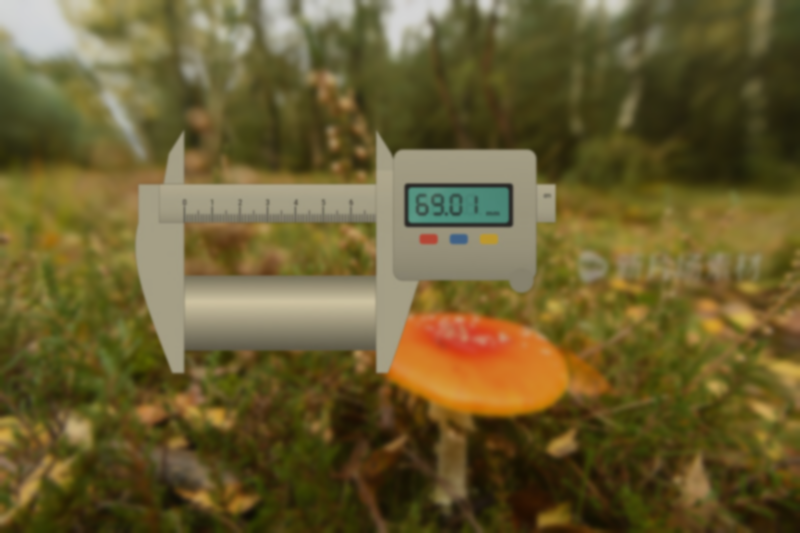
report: 69.01 (mm)
